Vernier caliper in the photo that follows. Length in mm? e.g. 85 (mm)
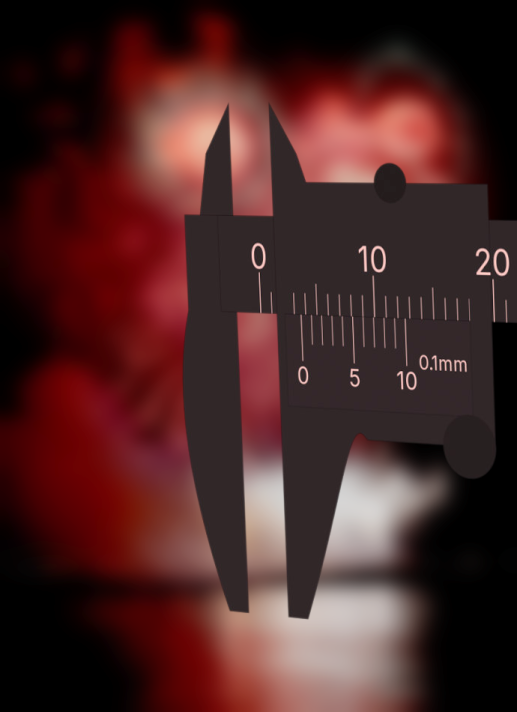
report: 3.6 (mm)
